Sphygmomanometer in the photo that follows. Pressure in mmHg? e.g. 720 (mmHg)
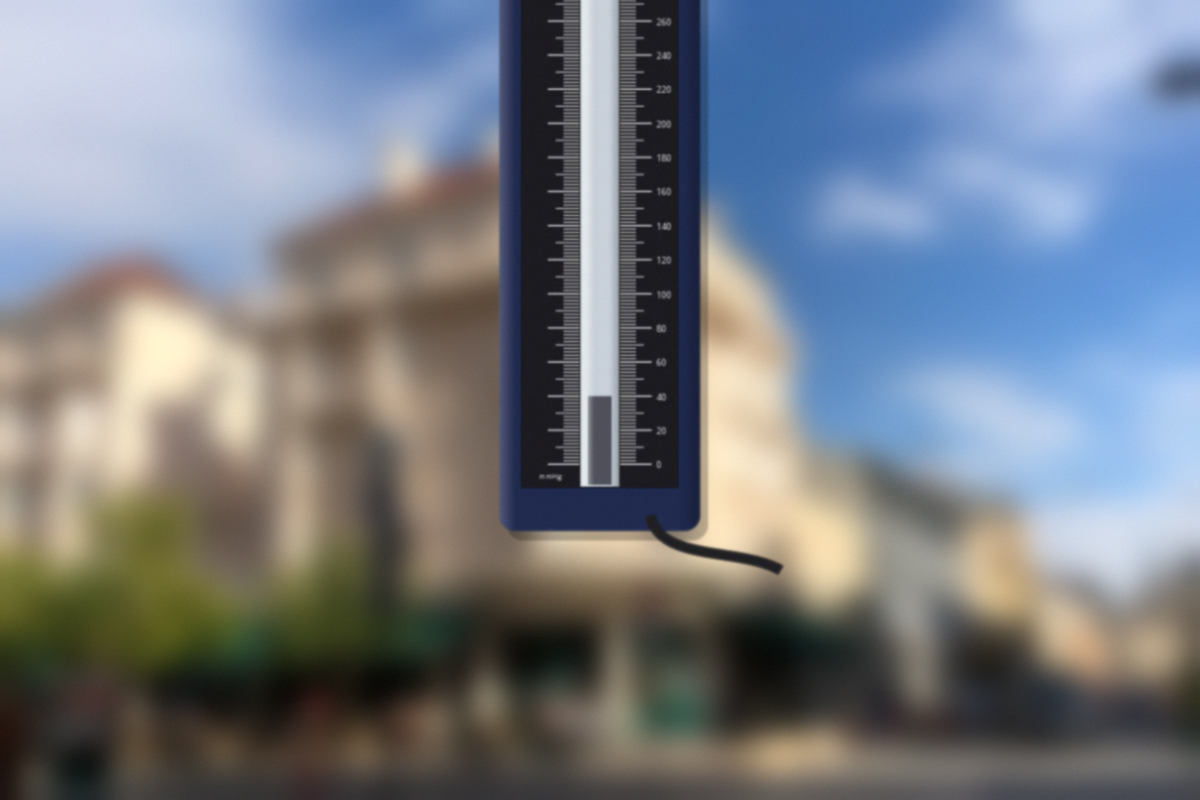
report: 40 (mmHg)
